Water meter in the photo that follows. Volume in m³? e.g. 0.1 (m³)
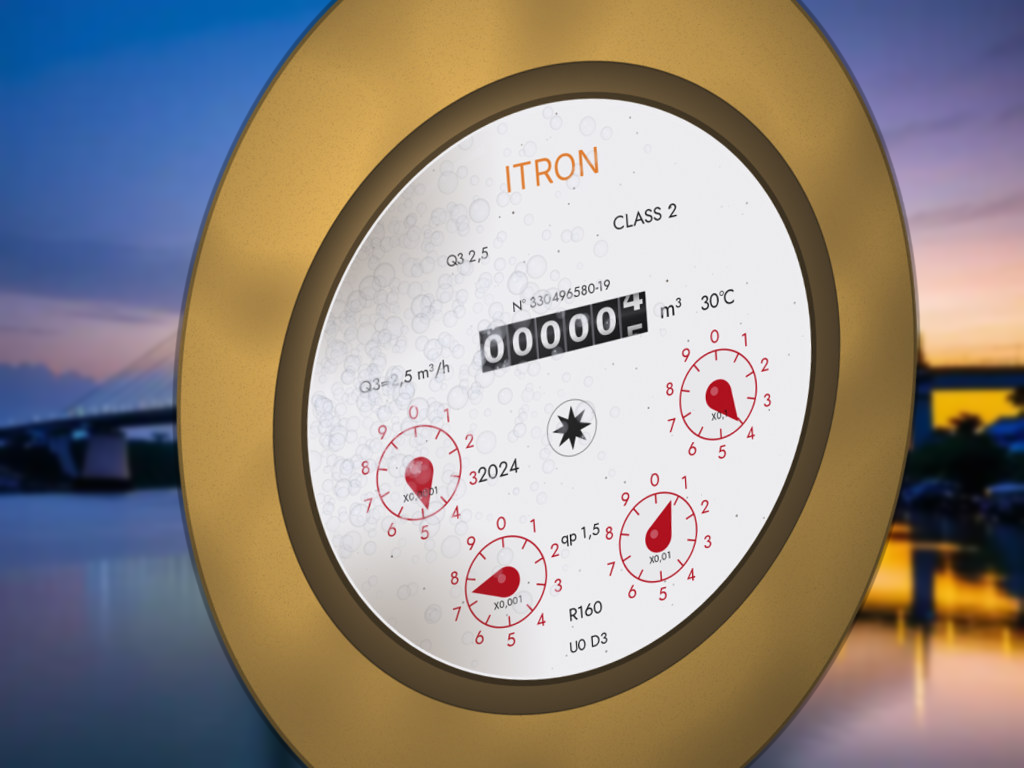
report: 4.4074 (m³)
